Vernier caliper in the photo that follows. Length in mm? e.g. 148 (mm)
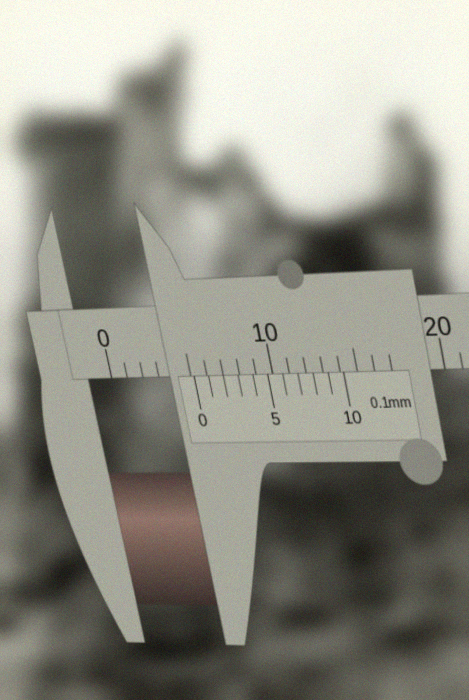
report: 5.2 (mm)
